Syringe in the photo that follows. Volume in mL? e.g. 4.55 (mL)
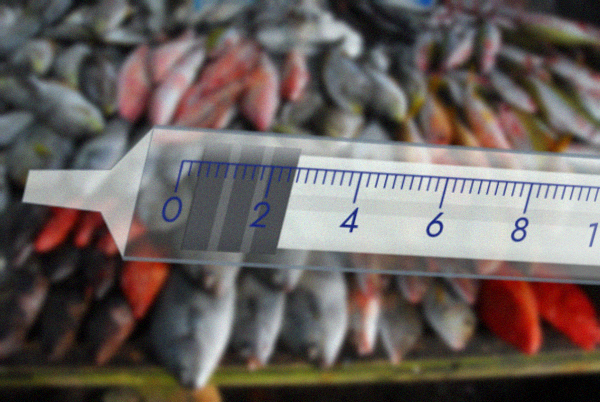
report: 0.4 (mL)
